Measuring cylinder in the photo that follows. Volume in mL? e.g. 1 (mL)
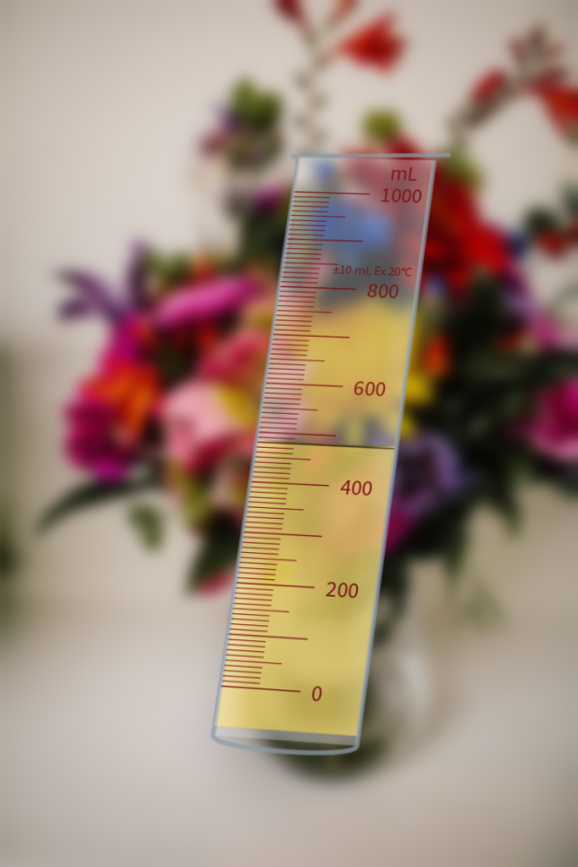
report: 480 (mL)
